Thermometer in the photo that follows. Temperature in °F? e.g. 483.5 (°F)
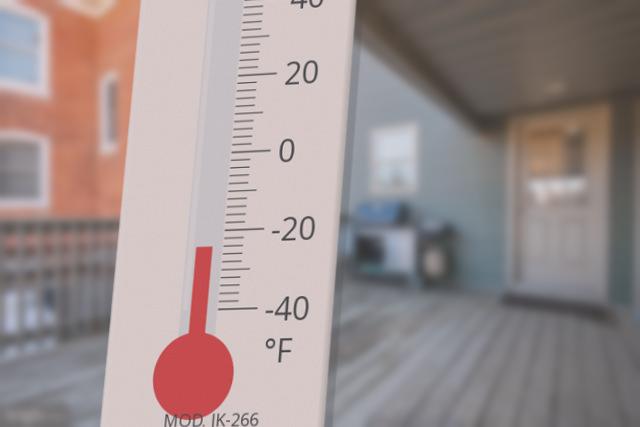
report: -24 (°F)
